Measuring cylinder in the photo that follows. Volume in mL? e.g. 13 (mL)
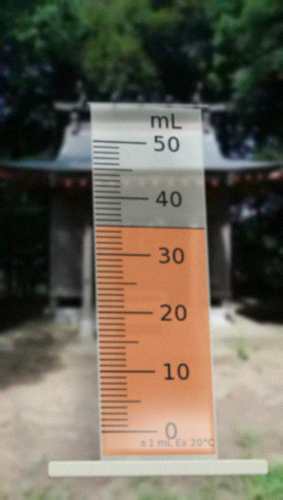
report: 35 (mL)
